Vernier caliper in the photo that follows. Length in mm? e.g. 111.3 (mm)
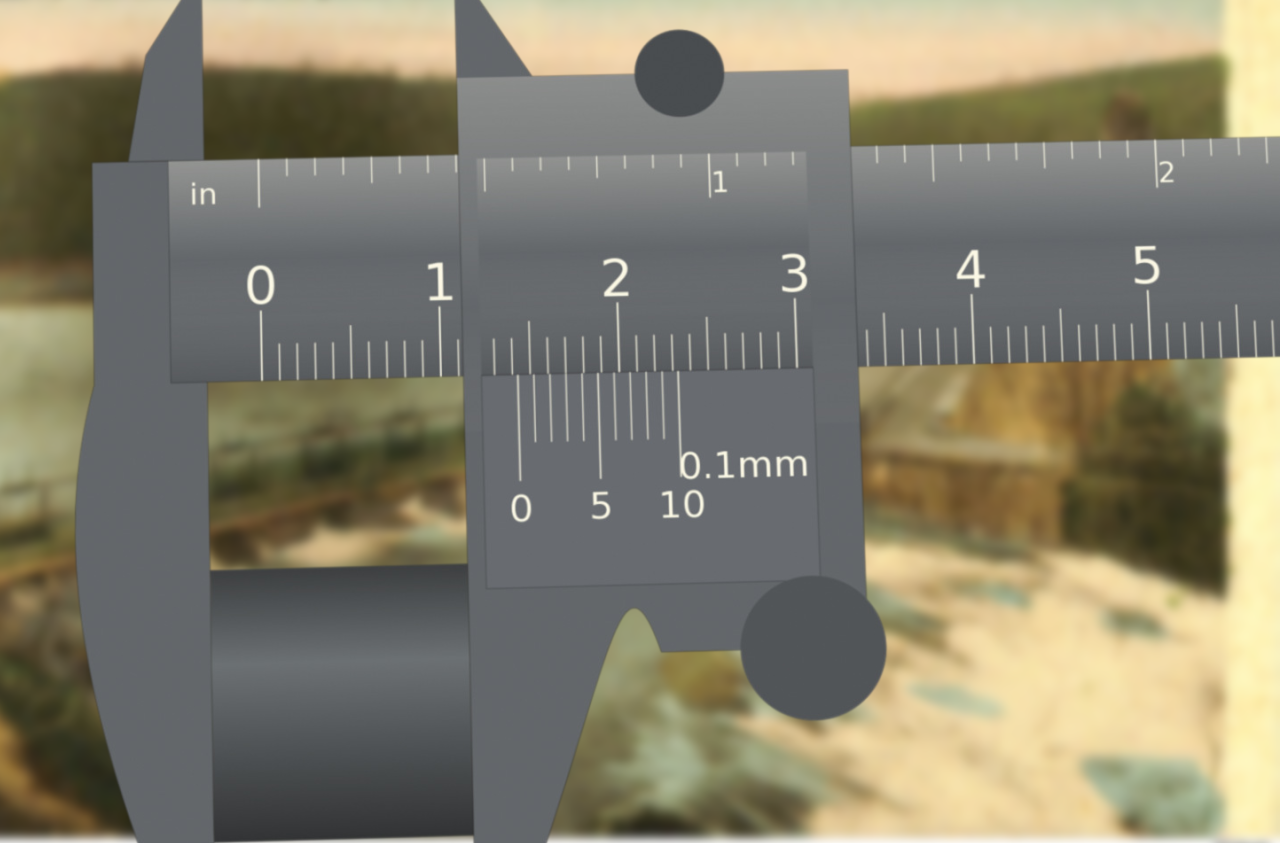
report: 14.3 (mm)
